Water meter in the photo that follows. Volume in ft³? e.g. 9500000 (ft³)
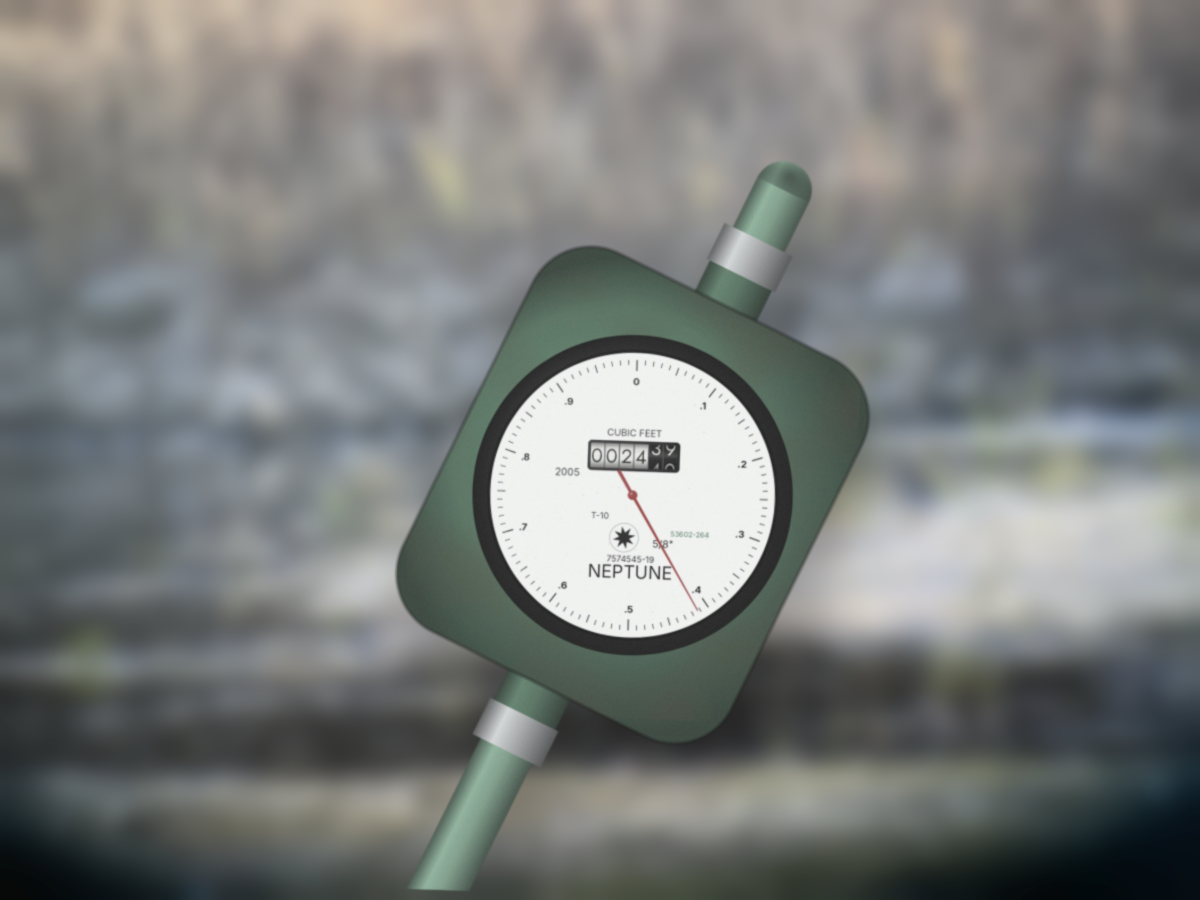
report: 2439.41 (ft³)
